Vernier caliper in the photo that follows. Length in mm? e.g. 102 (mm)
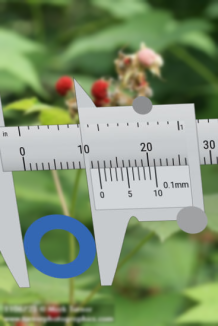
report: 12.0 (mm)
